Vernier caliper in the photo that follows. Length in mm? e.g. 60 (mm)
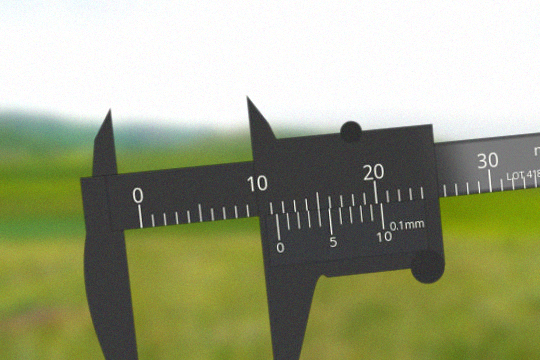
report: 11.4 (mm)
